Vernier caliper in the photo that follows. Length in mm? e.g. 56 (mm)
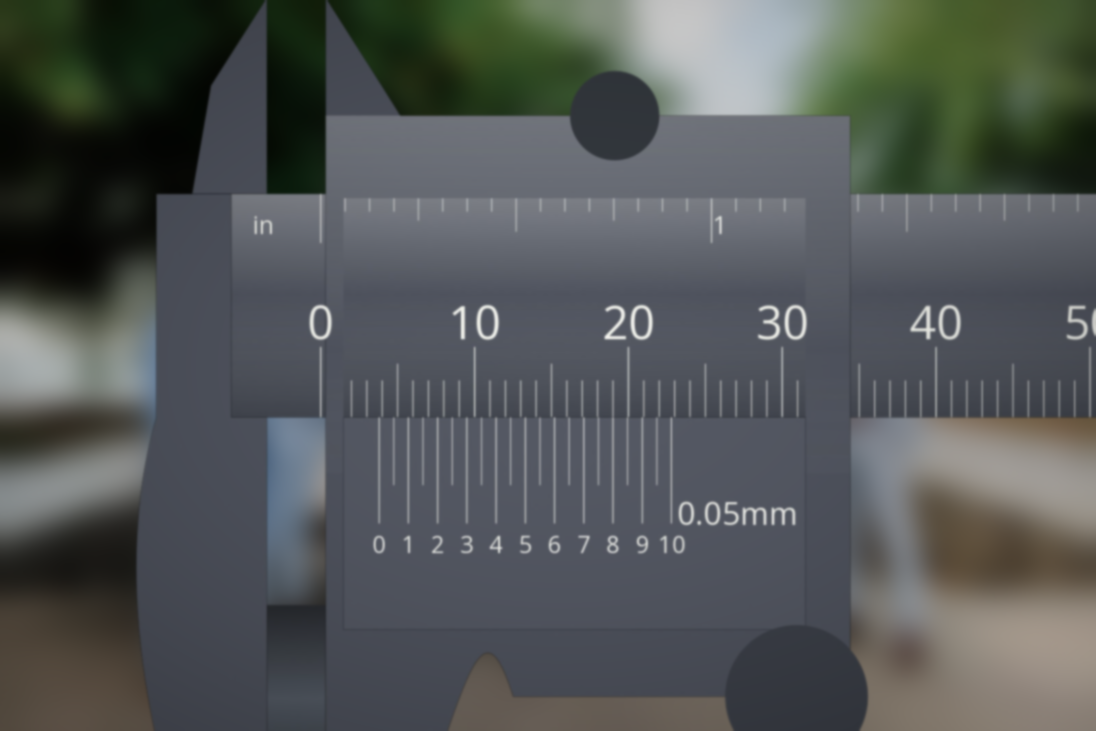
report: 3.8 (mm)
